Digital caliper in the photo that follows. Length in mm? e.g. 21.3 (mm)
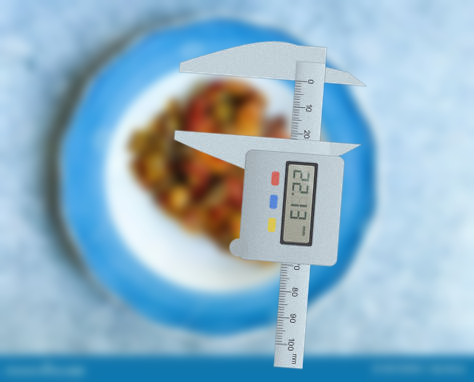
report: 22.13 (mm)
